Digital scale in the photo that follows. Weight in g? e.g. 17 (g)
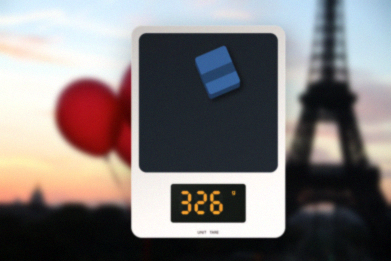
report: 326 (g)
